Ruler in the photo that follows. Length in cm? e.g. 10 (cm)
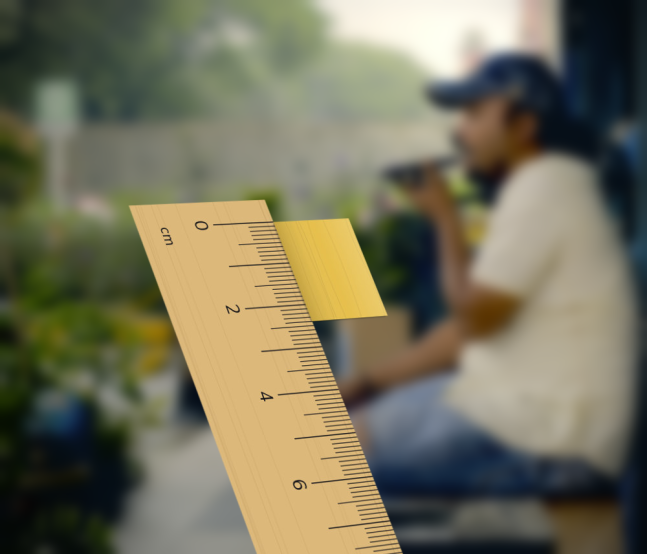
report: 2.4 (cm)
